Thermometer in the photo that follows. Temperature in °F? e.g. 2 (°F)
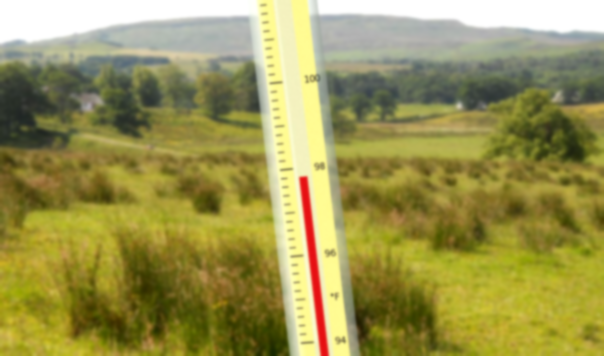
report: 97.8 (°F)
